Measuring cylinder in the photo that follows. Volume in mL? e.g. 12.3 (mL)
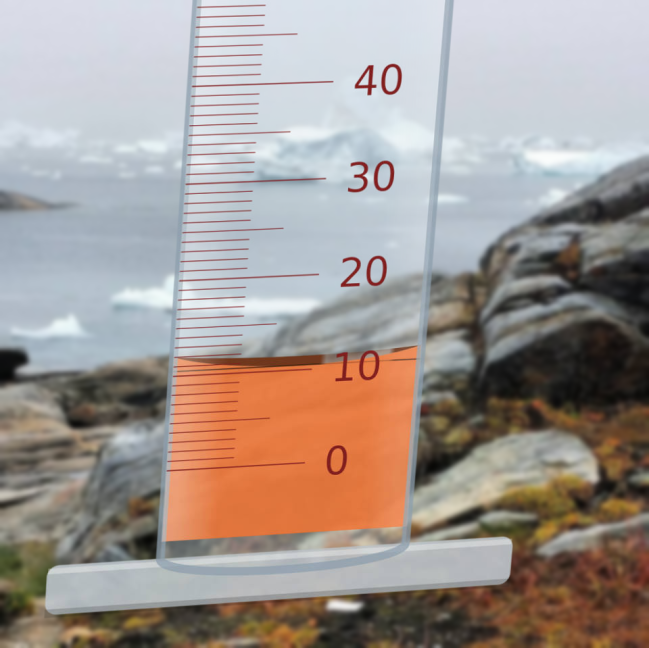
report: 10.5 (mL)
